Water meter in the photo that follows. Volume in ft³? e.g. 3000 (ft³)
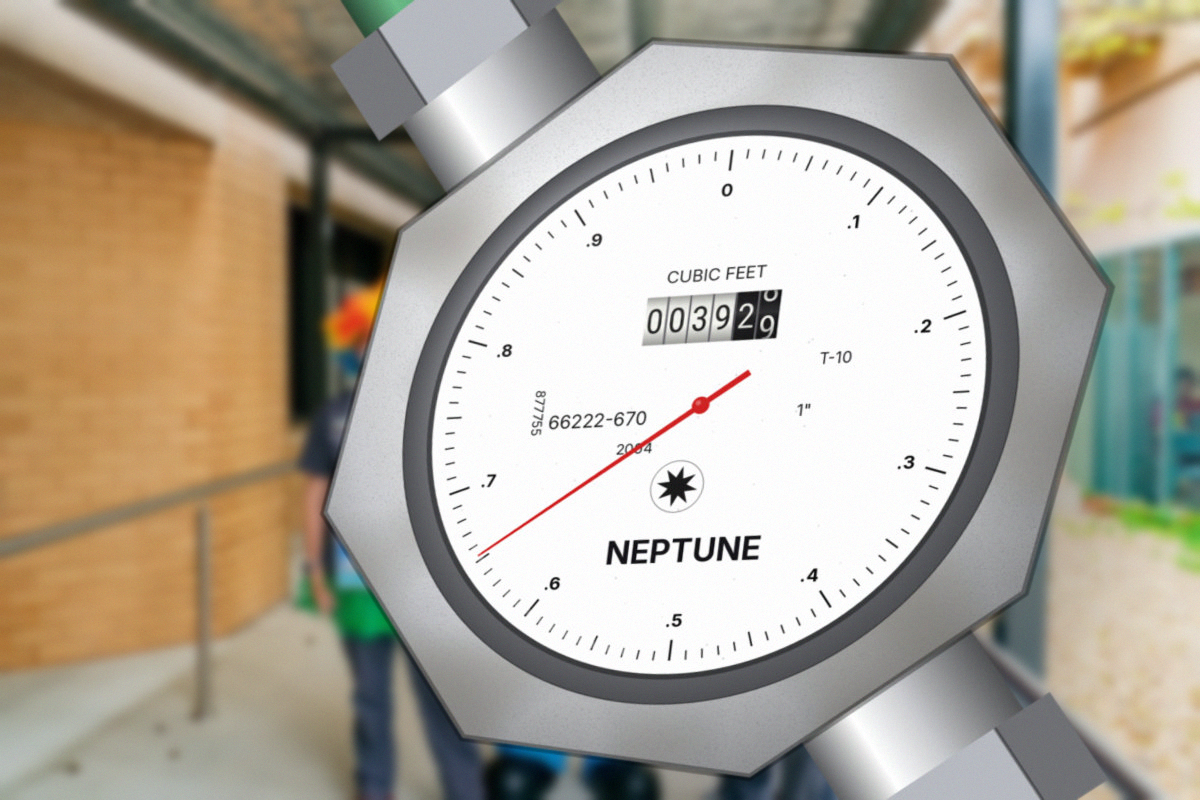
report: 3928.65 (ft³)
